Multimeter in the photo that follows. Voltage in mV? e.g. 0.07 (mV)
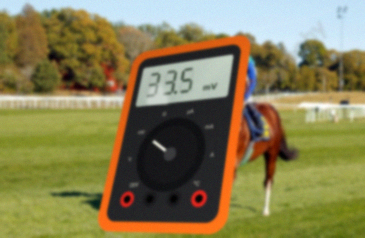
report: 33.5 (mV)
